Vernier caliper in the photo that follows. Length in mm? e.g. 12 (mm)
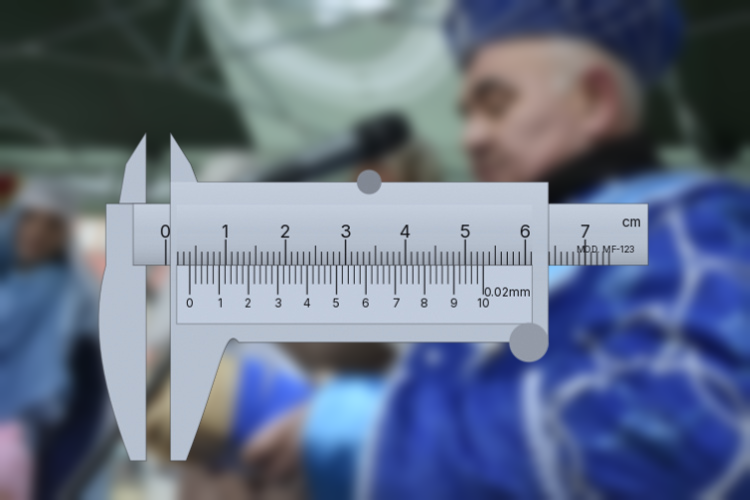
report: 4.0 (mm)
